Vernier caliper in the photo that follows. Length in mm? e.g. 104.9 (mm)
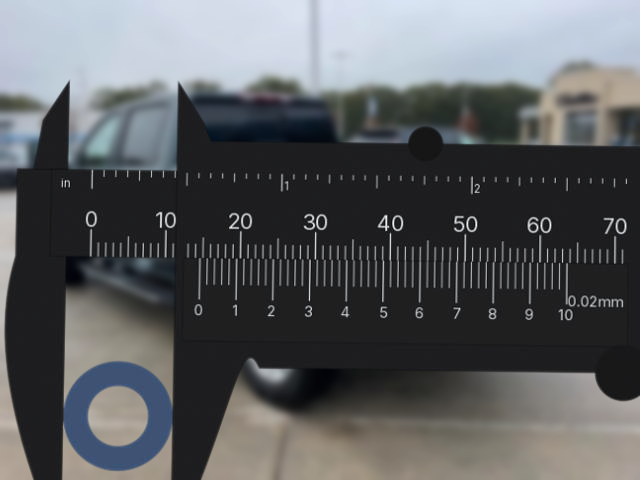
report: 14.6 (mm)
